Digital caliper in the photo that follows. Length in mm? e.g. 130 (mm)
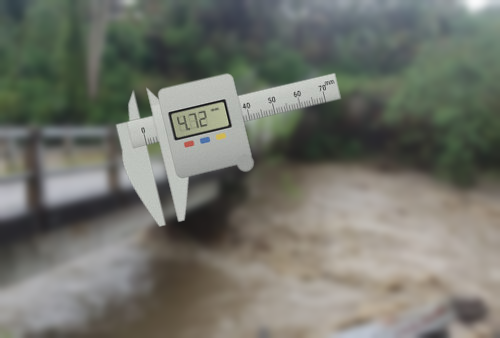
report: 4.72 (mm)
